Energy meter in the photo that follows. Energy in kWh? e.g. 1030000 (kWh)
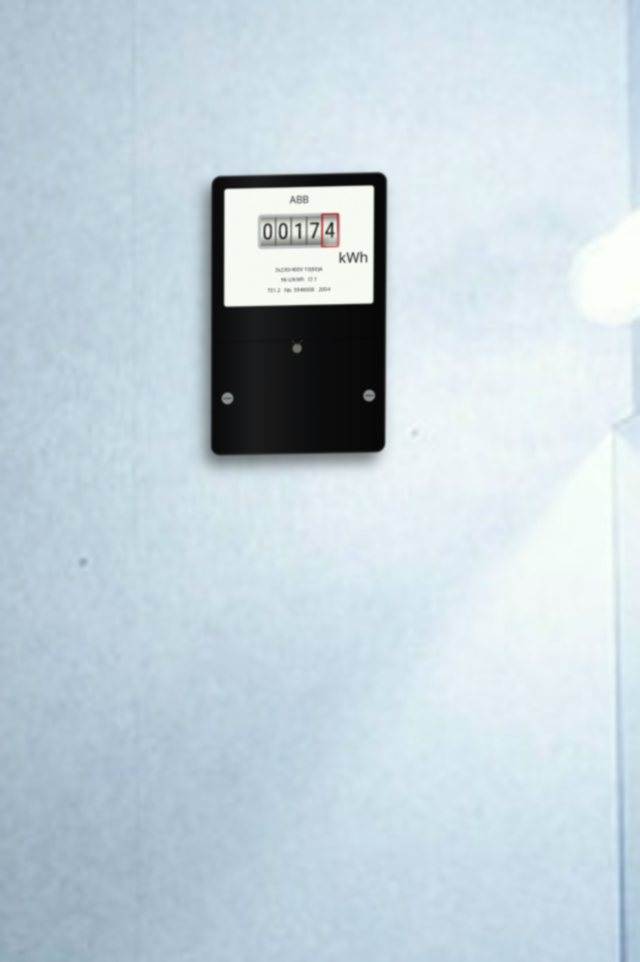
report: 17.4 (kWh)
